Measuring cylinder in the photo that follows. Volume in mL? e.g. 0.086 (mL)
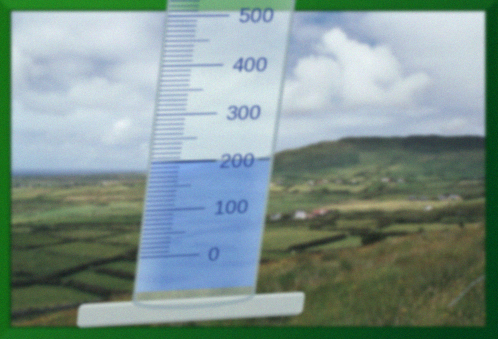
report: 200 (mL)
